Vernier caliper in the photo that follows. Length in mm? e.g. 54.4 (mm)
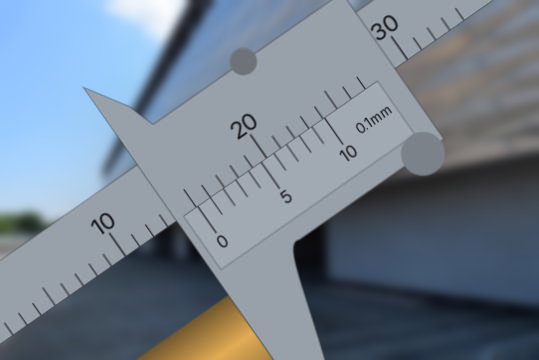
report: 15.1 (mm)
